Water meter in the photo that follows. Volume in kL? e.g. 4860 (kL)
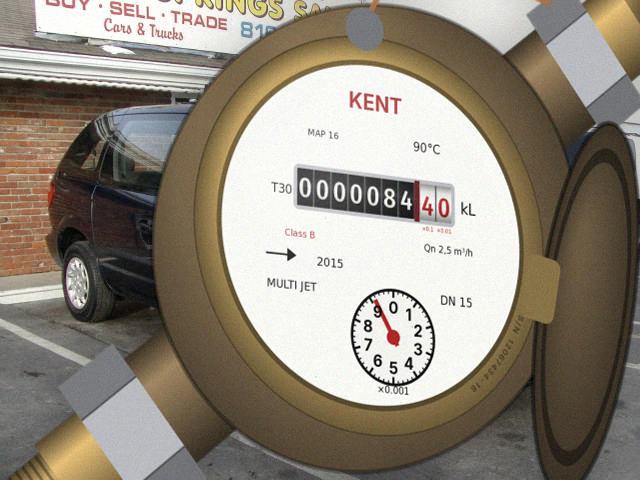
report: 84.399 (kL)
